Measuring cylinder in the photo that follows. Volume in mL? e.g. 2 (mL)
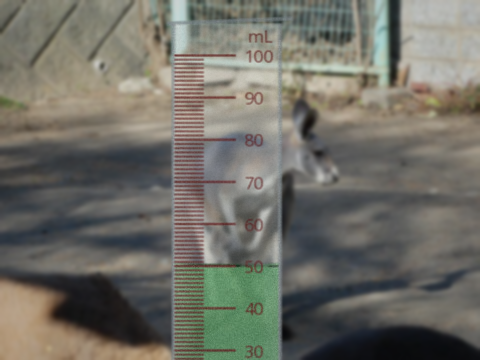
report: 50 (mL)
